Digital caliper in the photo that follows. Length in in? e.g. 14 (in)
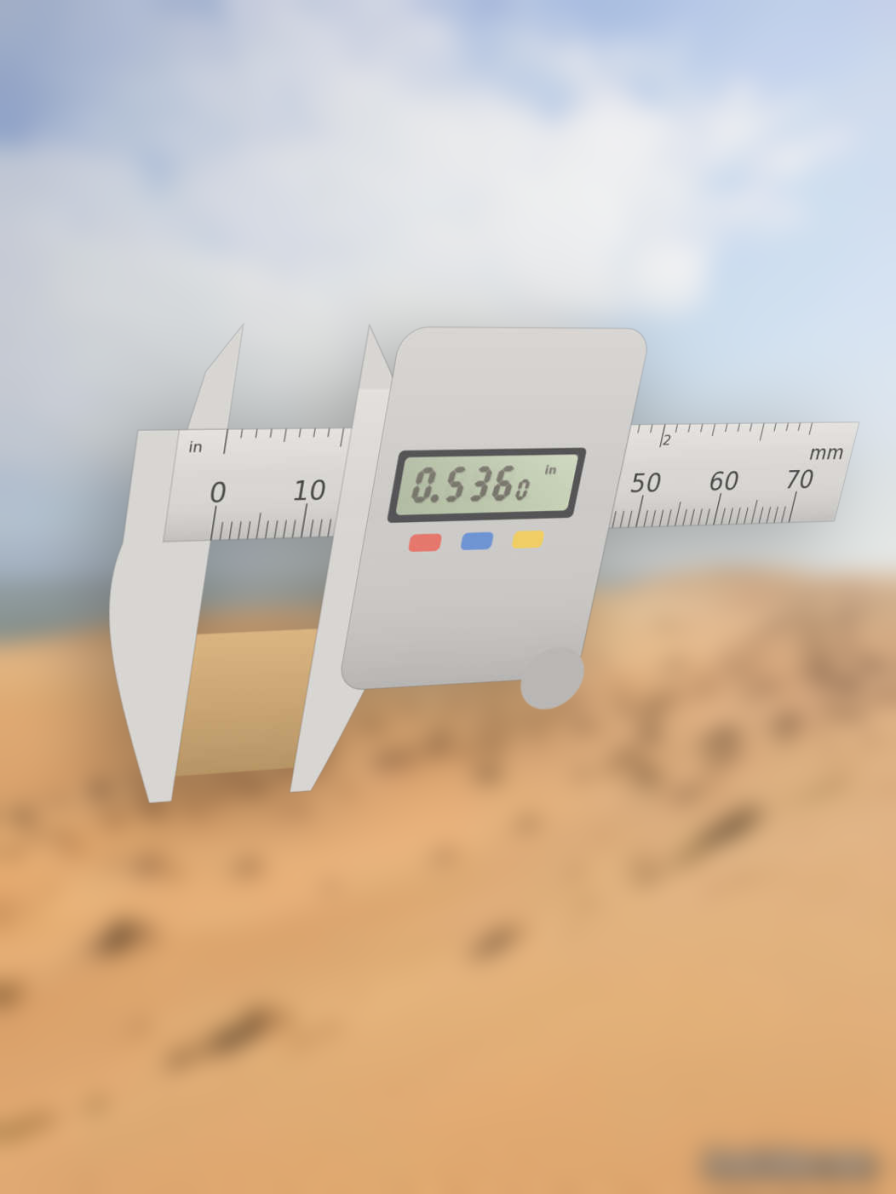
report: 0.5360 (in)
